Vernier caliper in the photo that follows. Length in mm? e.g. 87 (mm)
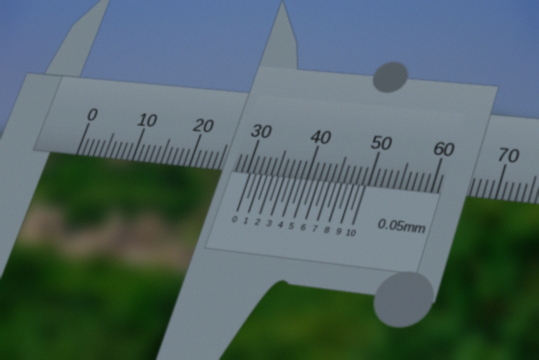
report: 30.5 (mm)
